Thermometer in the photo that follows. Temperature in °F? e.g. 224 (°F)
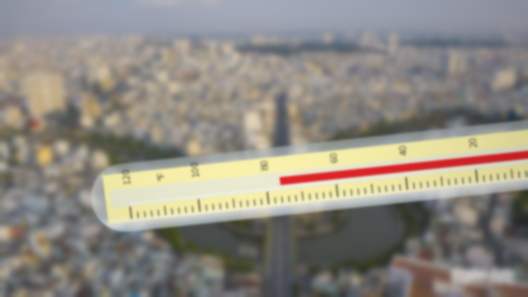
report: 76 (°F)
